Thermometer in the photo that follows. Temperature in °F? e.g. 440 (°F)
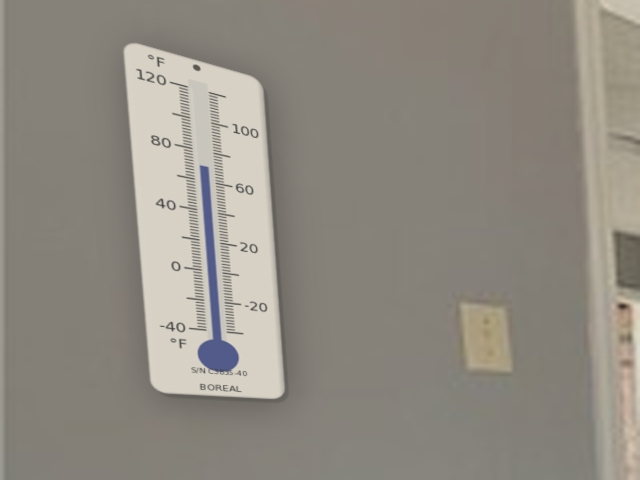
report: 70 (°F)
